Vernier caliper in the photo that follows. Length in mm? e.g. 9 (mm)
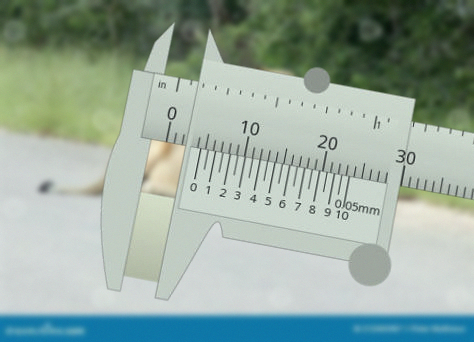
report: 4.4 (mm)
